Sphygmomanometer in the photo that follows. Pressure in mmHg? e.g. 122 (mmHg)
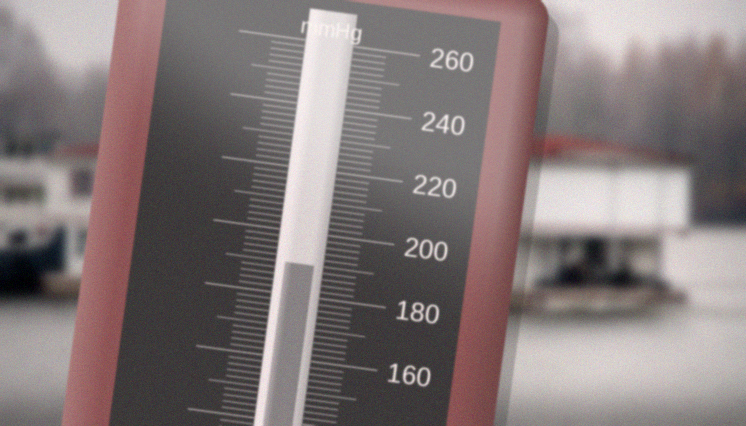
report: 190 (mmHg)
